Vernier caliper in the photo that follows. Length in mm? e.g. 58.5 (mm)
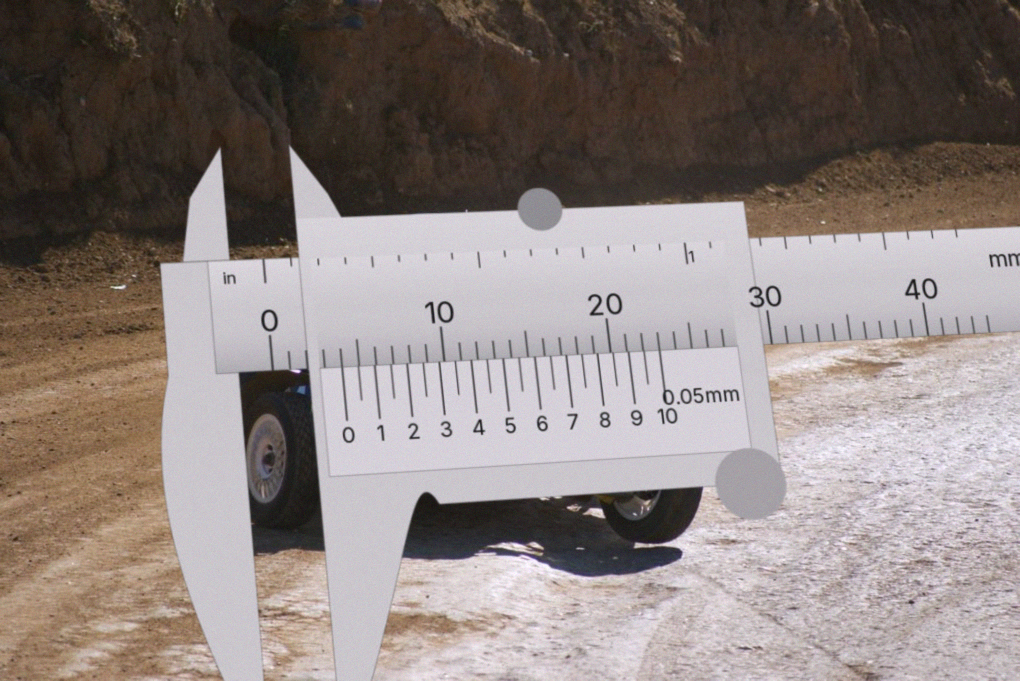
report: 4.0 (mm)
